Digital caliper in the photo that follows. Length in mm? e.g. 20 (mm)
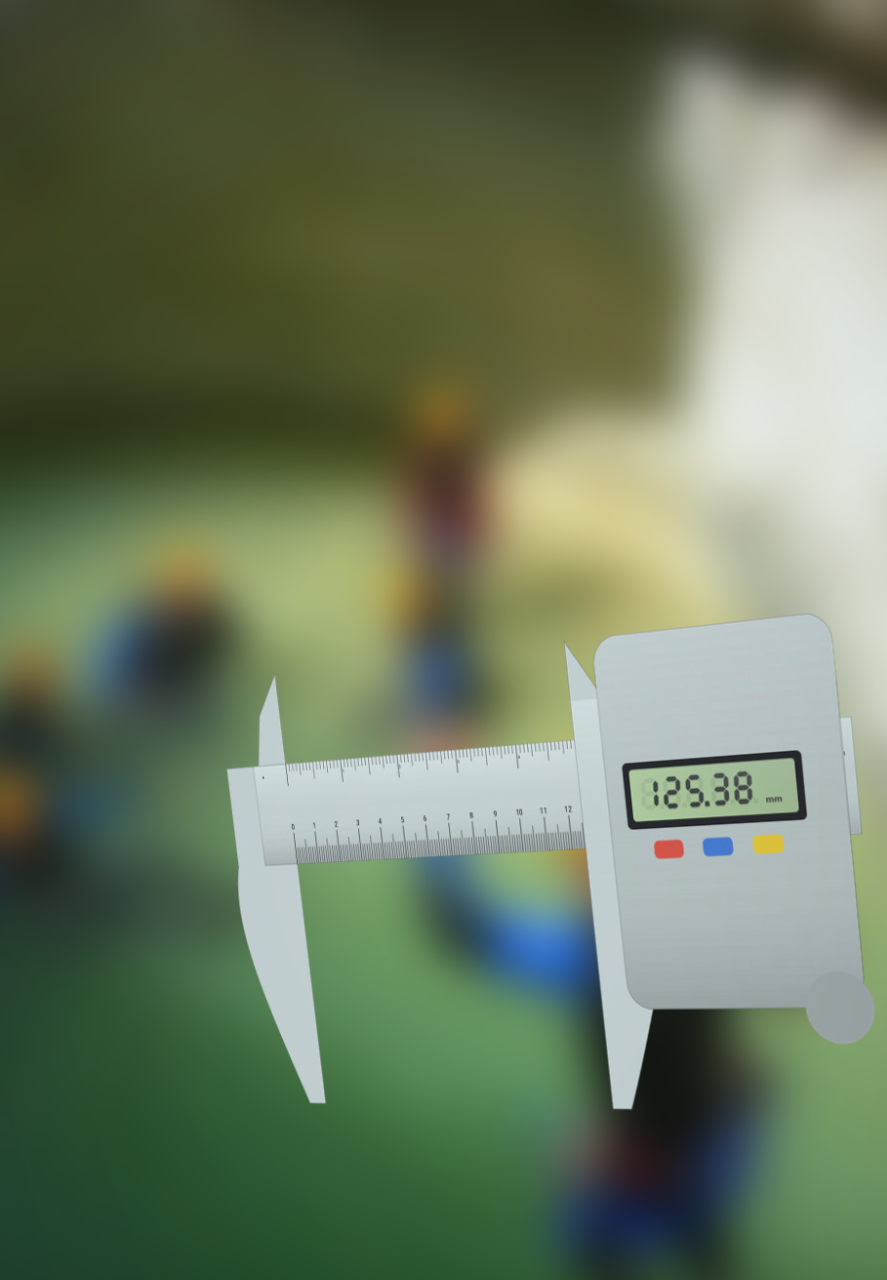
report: 125.38 (mm)
